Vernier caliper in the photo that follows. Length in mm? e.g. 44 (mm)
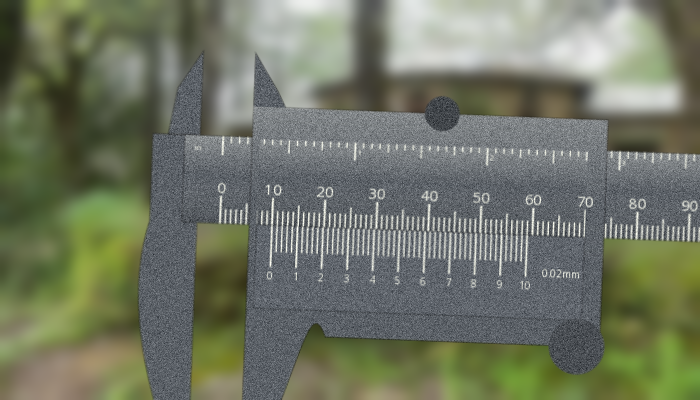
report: 10.0 (mm)
